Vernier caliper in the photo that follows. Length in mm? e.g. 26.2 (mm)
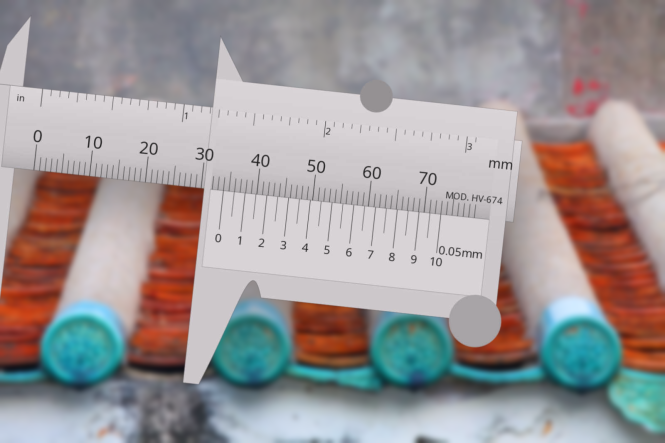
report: 34.0 (mm)
